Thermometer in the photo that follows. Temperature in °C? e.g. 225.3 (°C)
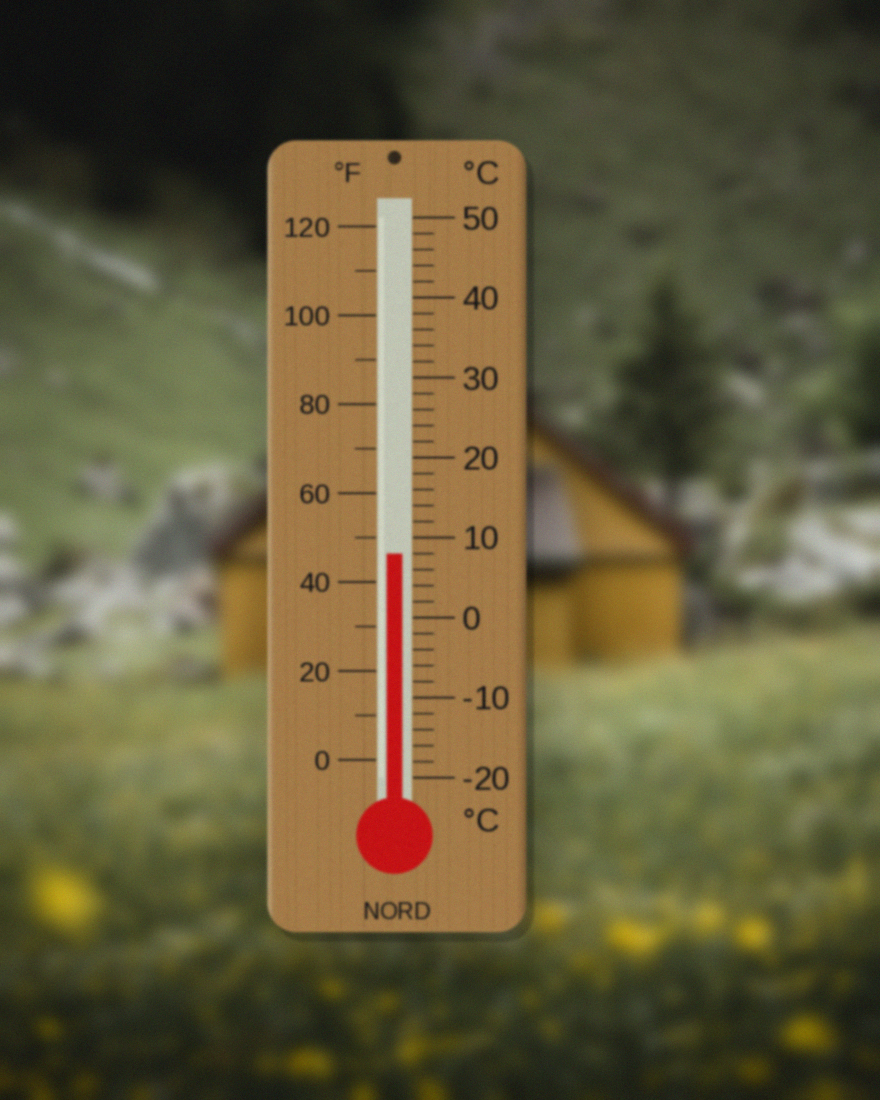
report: 8 (°C)
